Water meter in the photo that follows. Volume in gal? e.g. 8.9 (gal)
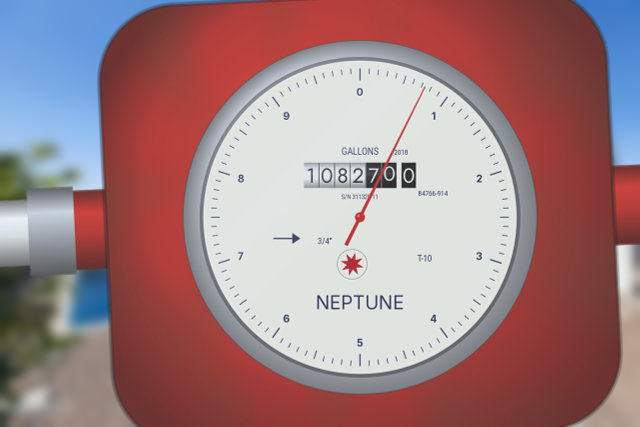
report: 1082700.7 (gal)
